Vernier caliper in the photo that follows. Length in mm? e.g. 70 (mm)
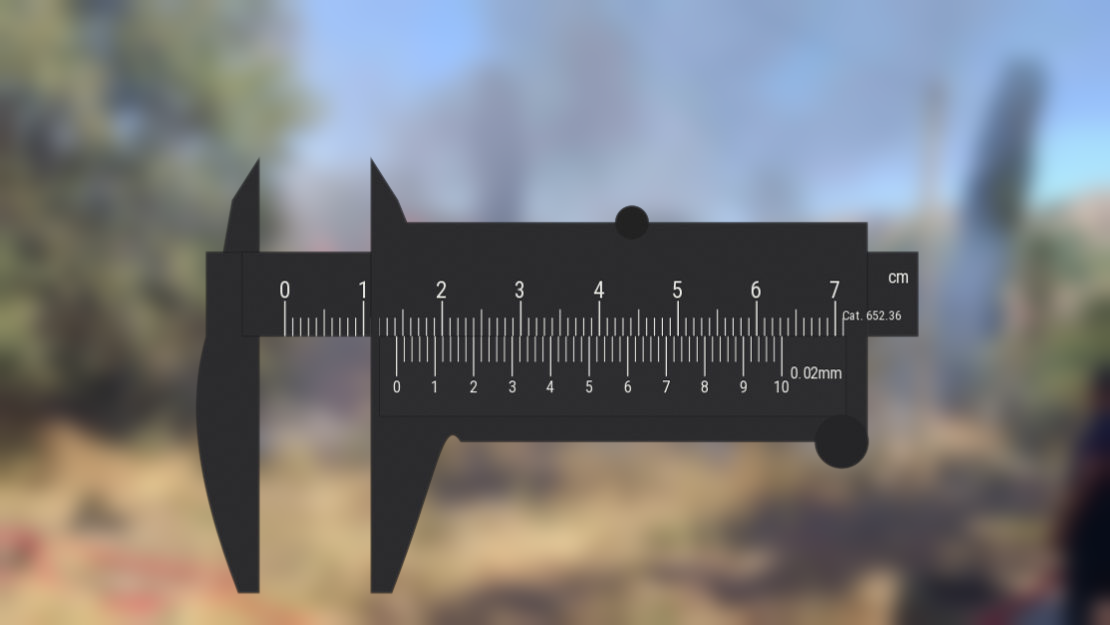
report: 14.2 (mm)
